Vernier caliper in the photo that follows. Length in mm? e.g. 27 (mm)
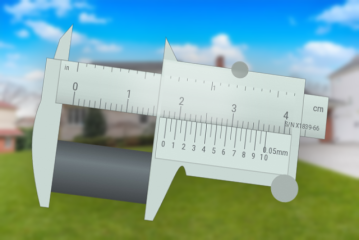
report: 17.6 (mm)
